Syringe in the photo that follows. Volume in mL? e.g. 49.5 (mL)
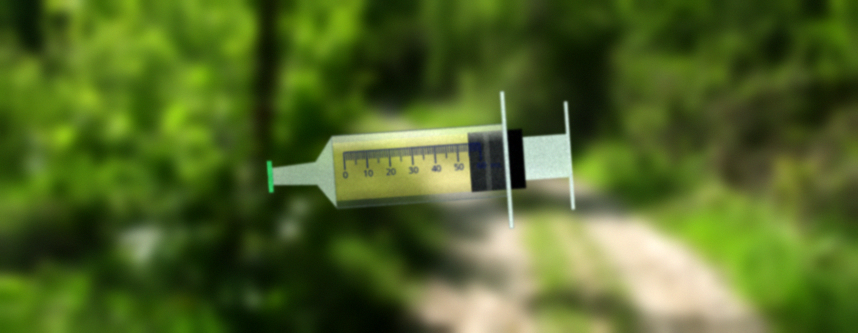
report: 55 (mL)
